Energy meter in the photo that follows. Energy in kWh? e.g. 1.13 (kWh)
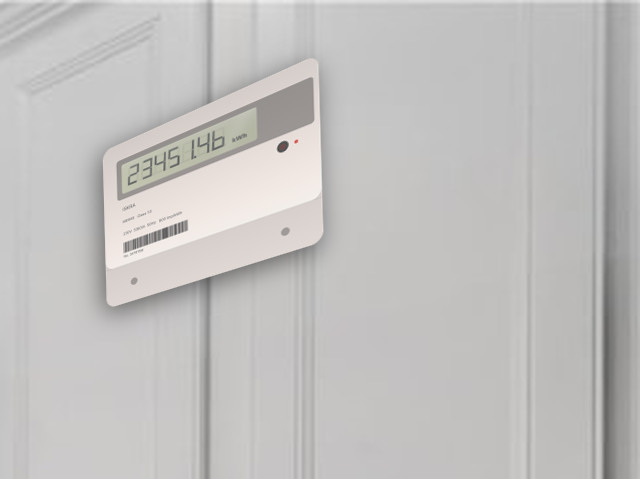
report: 23451.46 (kWh)
